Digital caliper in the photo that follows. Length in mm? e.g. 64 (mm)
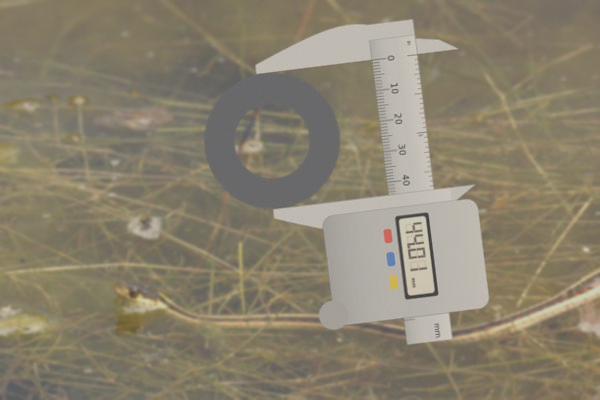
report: 44.01 (mm)
